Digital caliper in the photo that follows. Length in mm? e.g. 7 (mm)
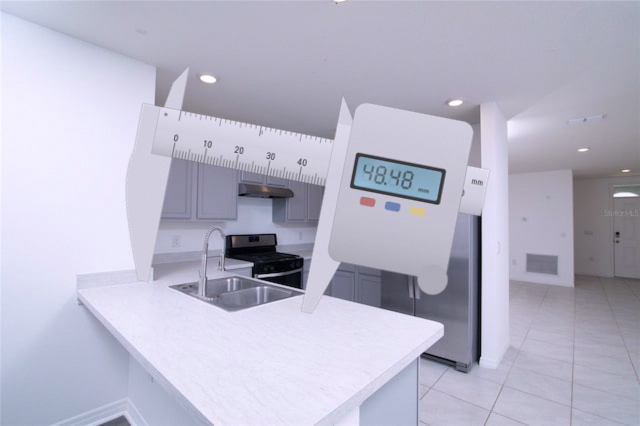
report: 48.48 (mm)
